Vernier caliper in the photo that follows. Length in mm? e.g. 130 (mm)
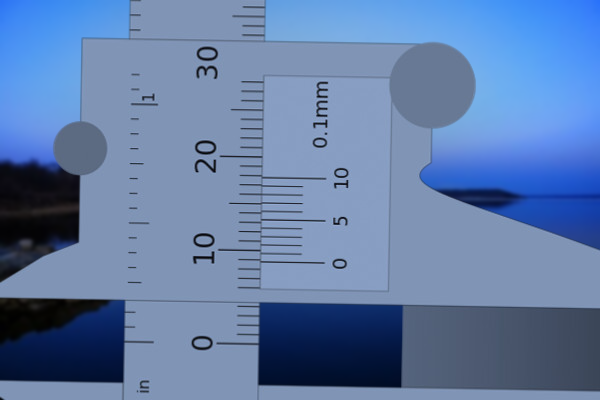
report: 8.8 (mm)
